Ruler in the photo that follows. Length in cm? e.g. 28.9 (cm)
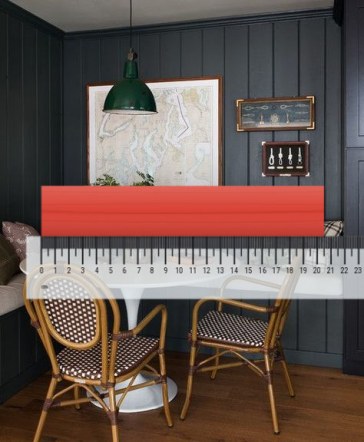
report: 20.5 (cm)
